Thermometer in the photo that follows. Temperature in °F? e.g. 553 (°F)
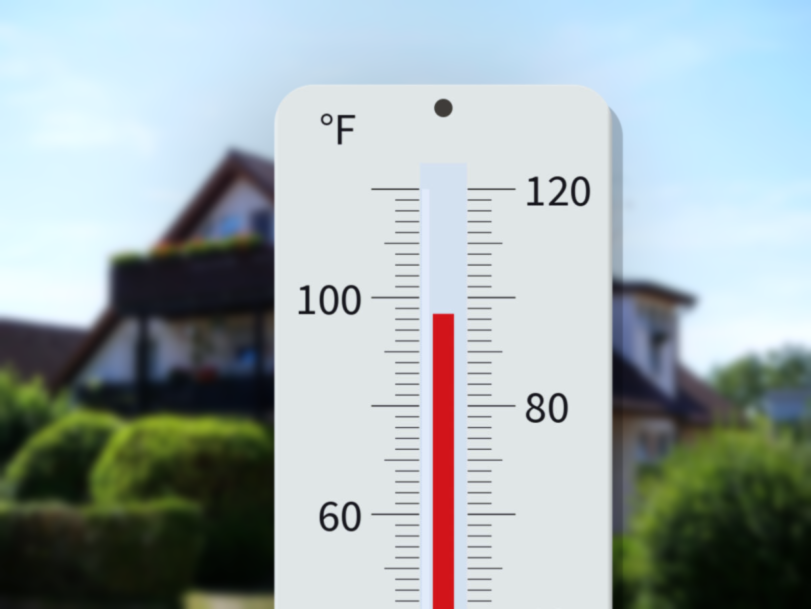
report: 97 (°F)
